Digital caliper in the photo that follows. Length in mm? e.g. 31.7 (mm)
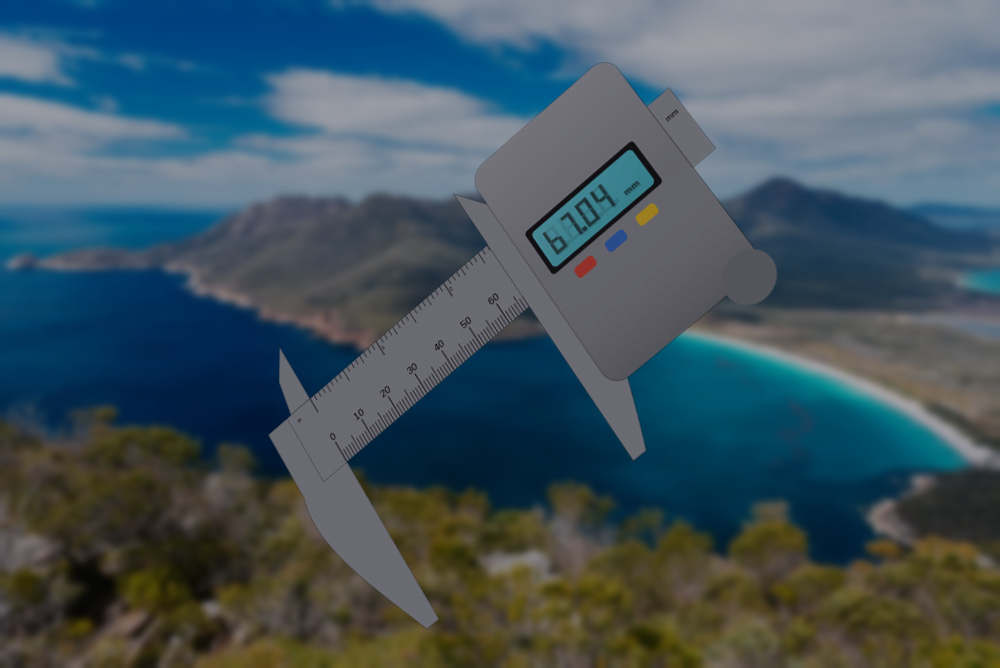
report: 67.04 (mm)
